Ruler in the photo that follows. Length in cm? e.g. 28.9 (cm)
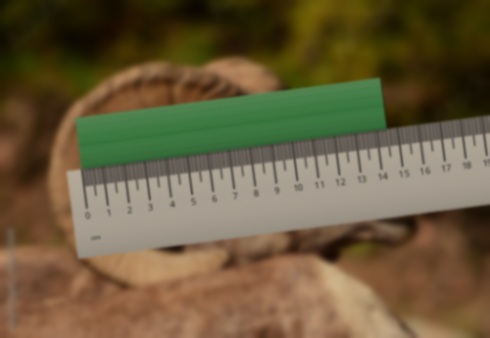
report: 14.5 (cm)
